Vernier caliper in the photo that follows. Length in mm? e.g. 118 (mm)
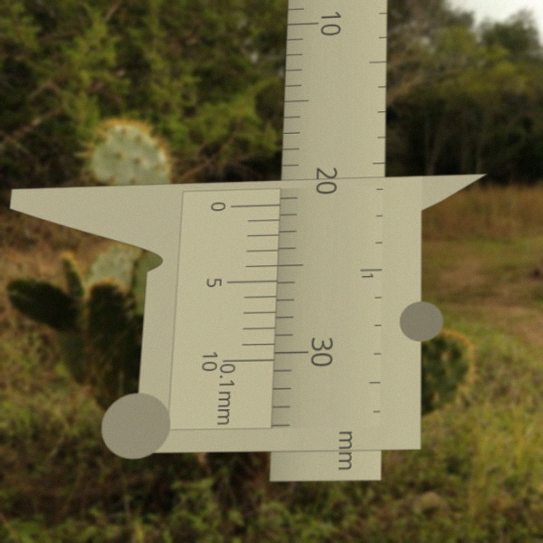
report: 21.4 (mm)
